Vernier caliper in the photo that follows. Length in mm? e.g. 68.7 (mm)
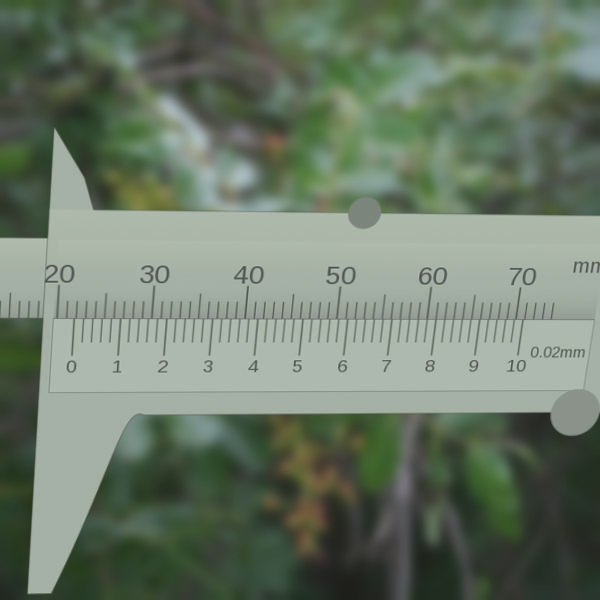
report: 21.8 (mm)
